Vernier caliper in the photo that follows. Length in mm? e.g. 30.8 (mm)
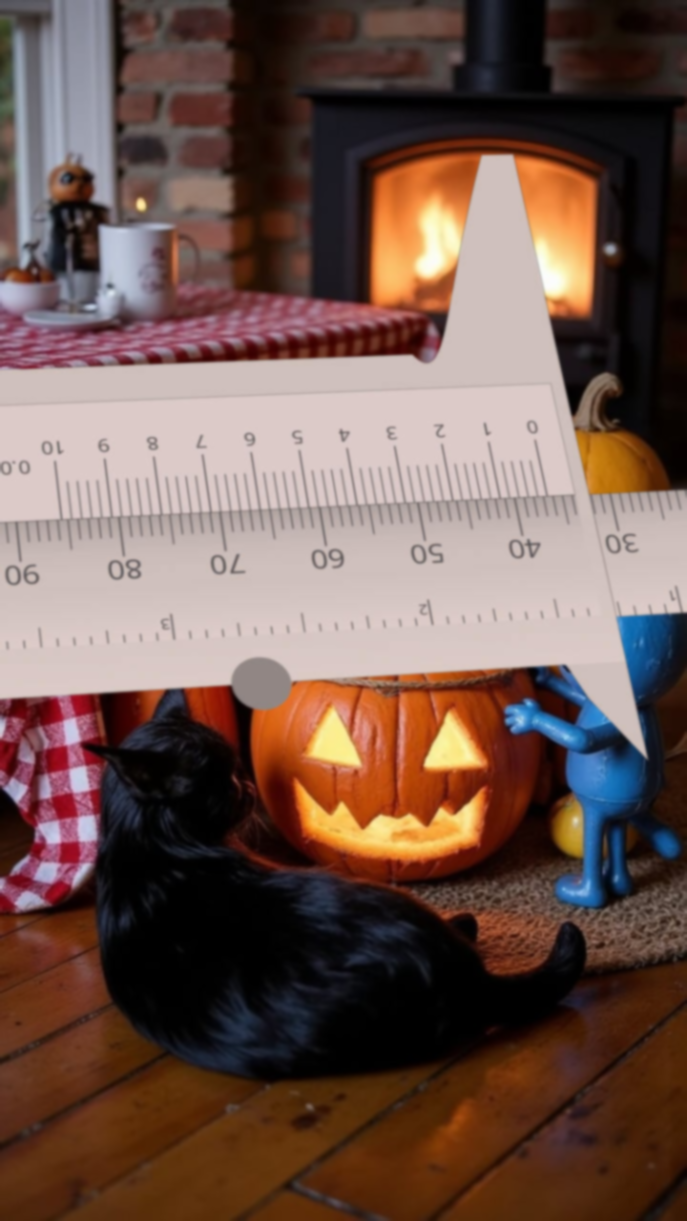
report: 36.6 (mm)
